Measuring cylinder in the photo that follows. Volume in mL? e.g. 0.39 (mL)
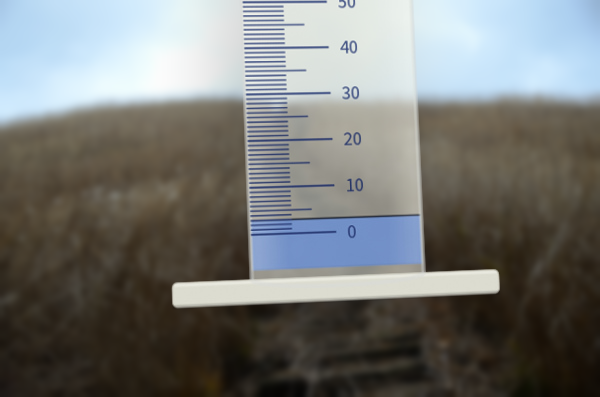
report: 3 (mL)
